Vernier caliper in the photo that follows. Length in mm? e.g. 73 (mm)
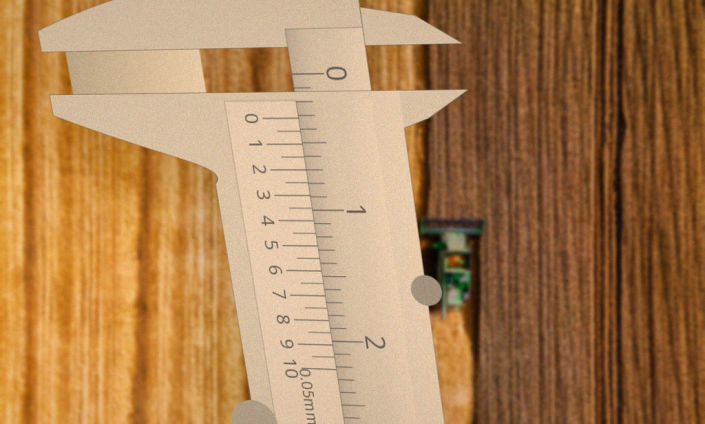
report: 3.2 (mm)
